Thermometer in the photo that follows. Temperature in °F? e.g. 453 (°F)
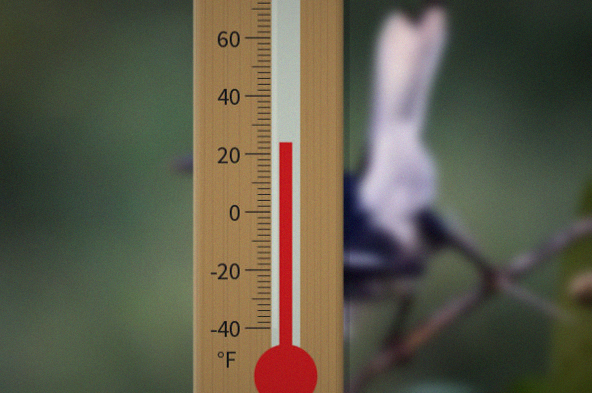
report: 24 (°F)
